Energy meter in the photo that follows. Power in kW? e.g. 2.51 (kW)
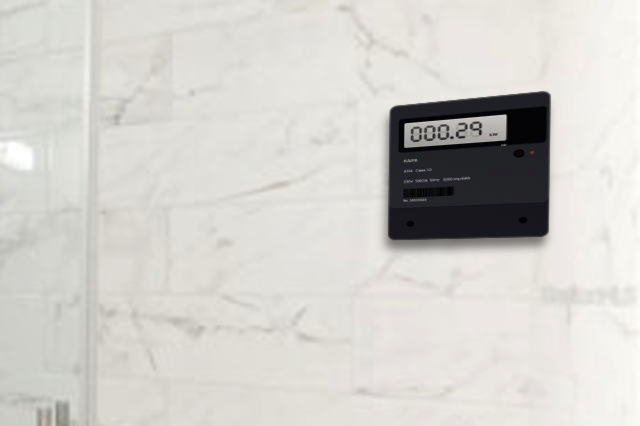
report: 0.29 (kW)
